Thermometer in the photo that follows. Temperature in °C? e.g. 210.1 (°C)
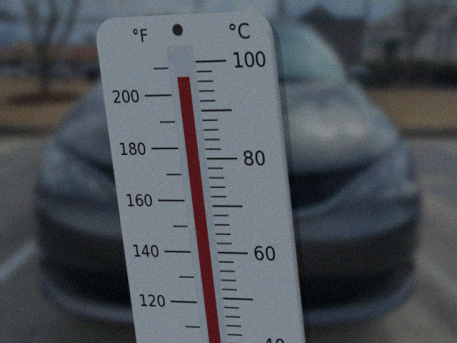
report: 97 (°C)
